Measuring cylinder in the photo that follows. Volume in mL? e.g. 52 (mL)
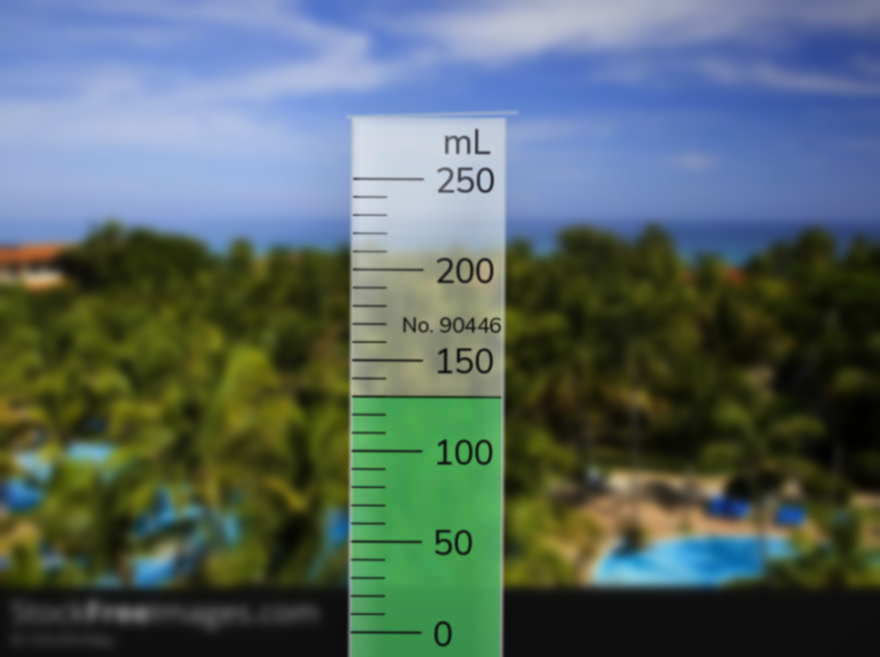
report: 130 (mL)
